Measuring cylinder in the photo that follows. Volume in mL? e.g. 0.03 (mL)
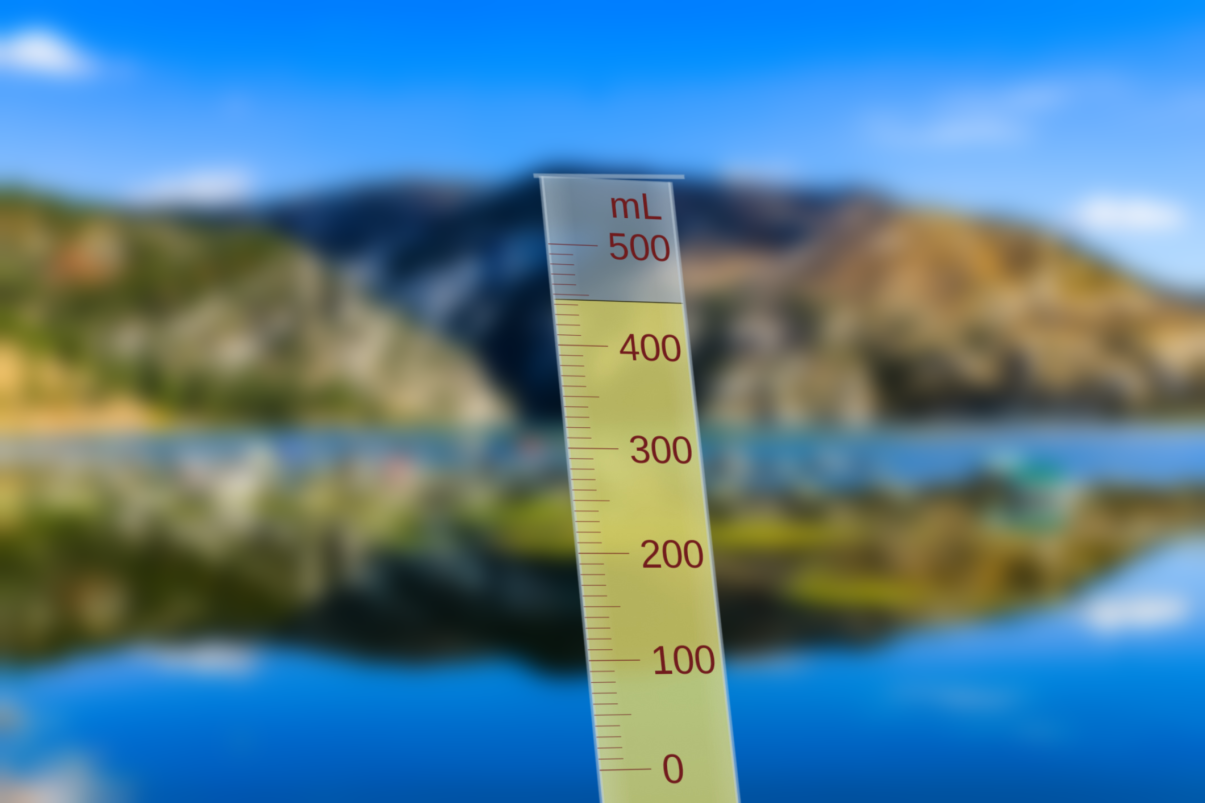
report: 445 (mL)
